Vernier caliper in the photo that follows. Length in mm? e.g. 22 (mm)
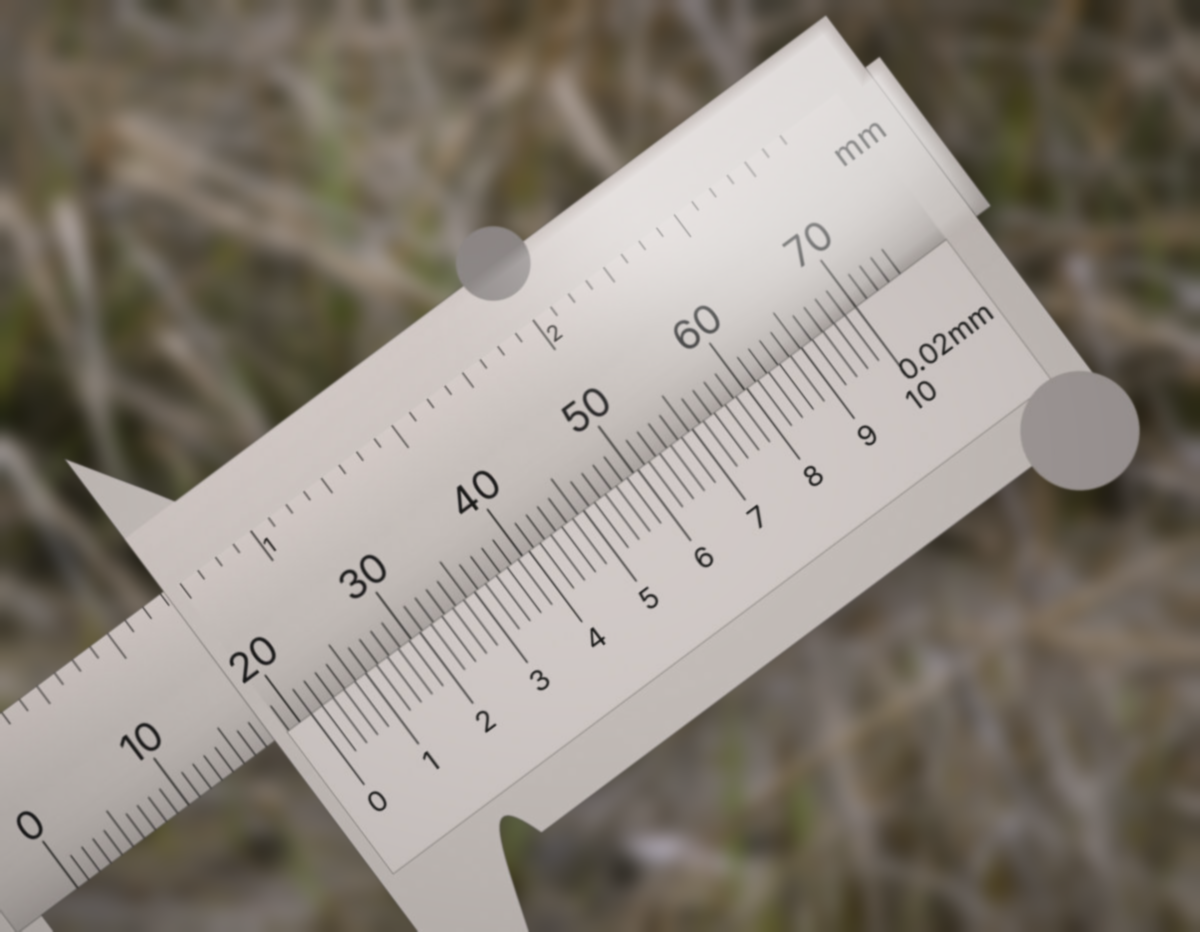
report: 21.0 (mm)
